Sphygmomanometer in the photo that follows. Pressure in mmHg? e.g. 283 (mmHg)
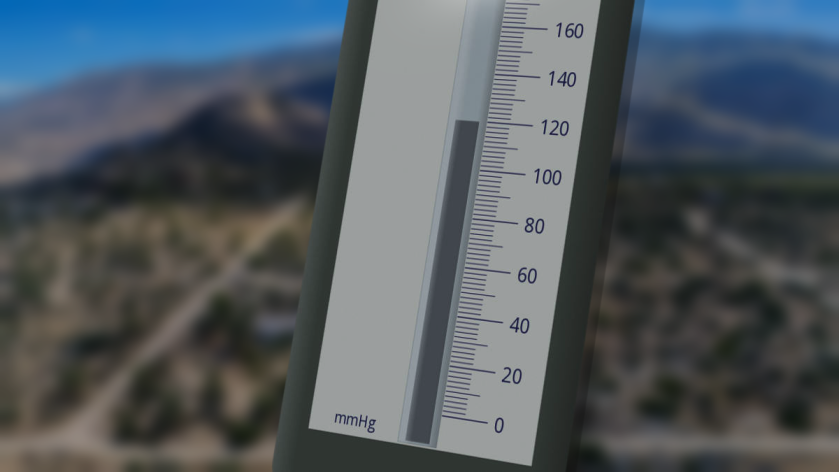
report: 120 (mmHg)
